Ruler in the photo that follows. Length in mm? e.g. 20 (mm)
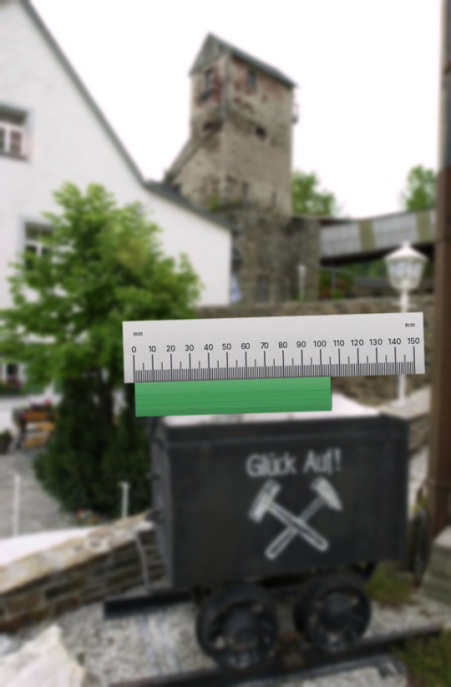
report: 105 (mm)
